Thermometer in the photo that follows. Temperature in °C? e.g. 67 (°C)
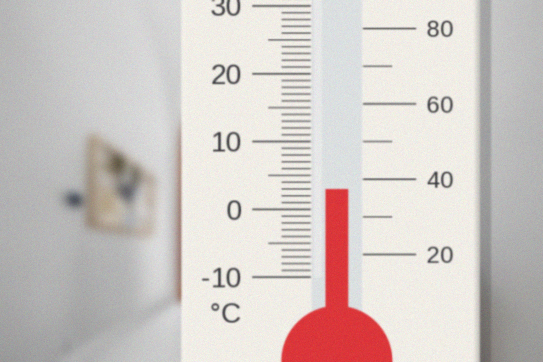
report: 3 (°C)
